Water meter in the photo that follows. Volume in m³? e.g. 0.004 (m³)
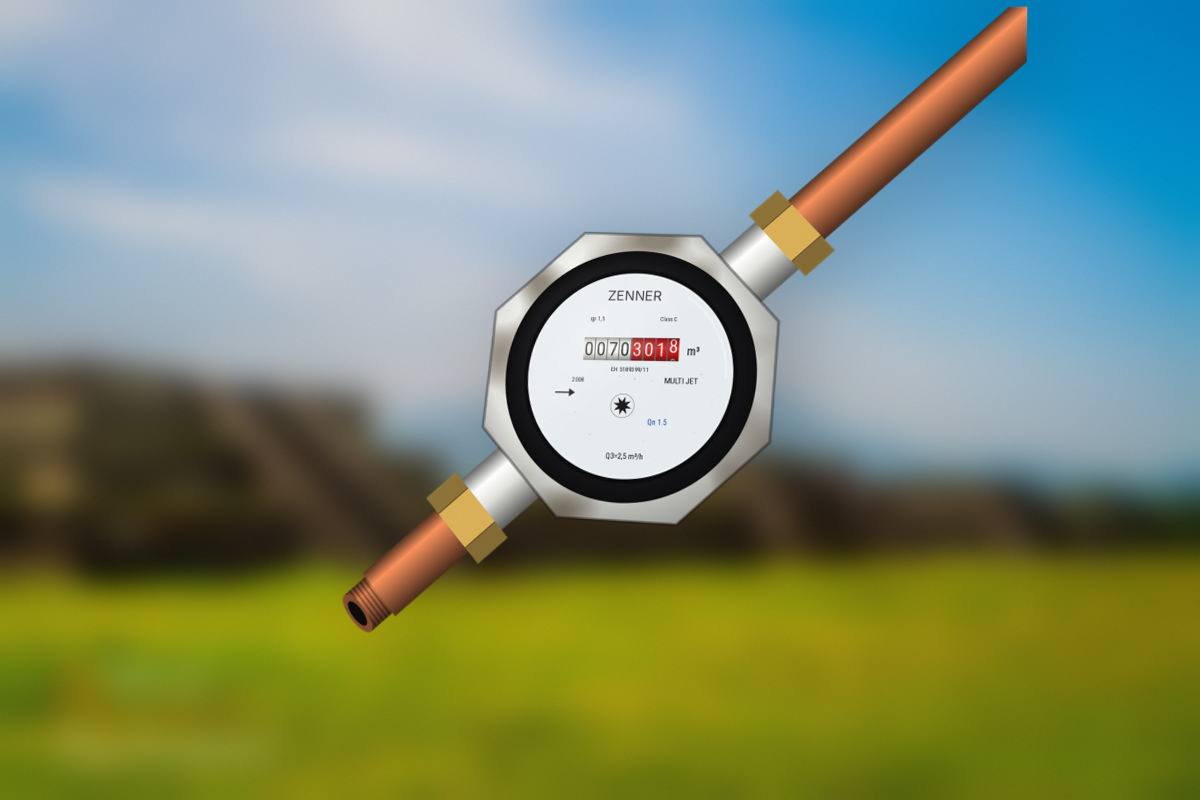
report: 70.3018 (m³)
